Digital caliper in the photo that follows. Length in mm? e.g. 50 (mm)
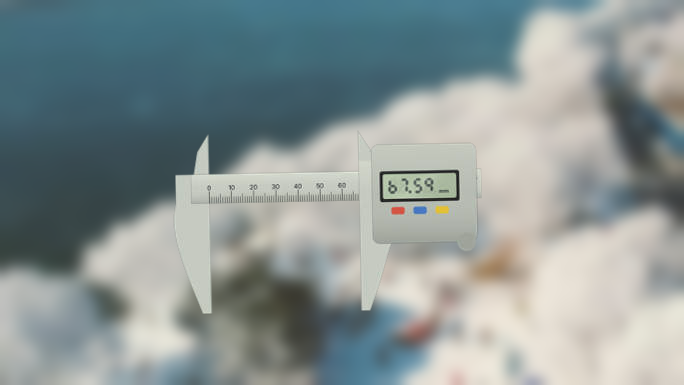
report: 67.59 (mm)
